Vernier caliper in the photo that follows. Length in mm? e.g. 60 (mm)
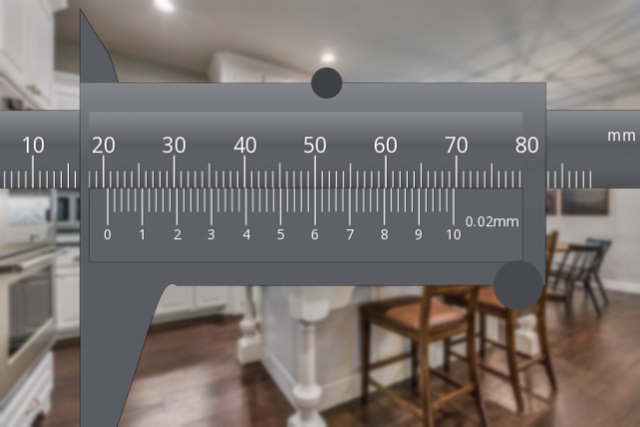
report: 20.6 (mm)
